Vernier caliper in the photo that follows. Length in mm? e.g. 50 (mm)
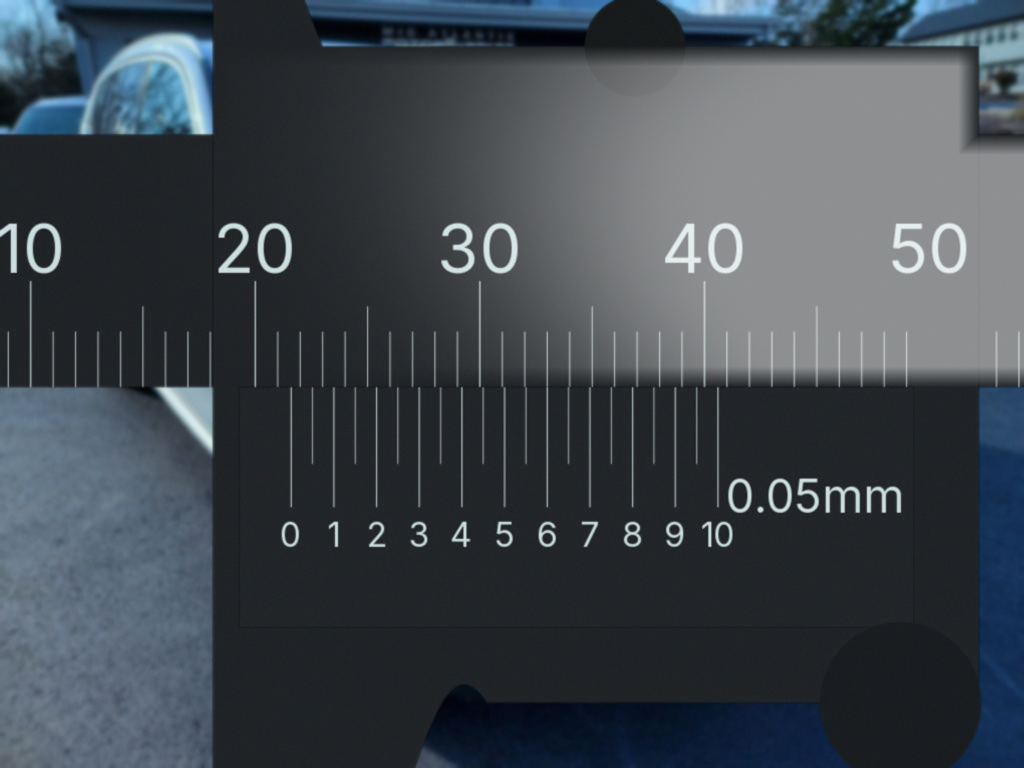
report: 21.6 (mm)
